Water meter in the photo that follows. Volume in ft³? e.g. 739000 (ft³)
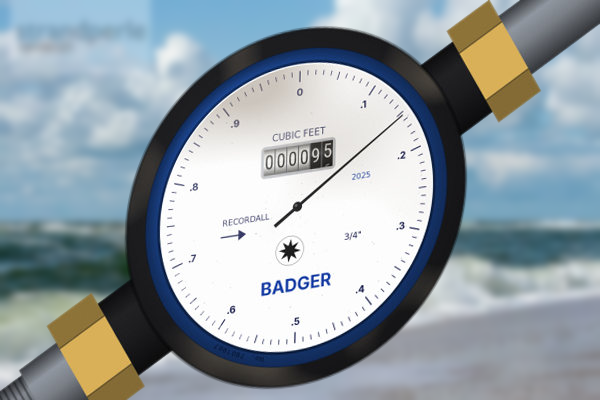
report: 95.15 (ft³)
